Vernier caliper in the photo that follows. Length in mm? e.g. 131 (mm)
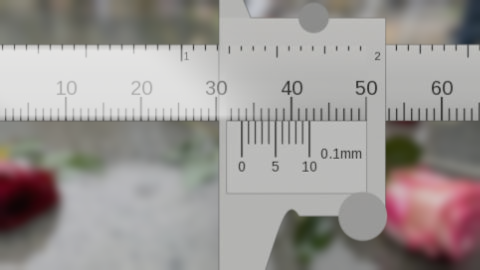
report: 33.4 (mm)
